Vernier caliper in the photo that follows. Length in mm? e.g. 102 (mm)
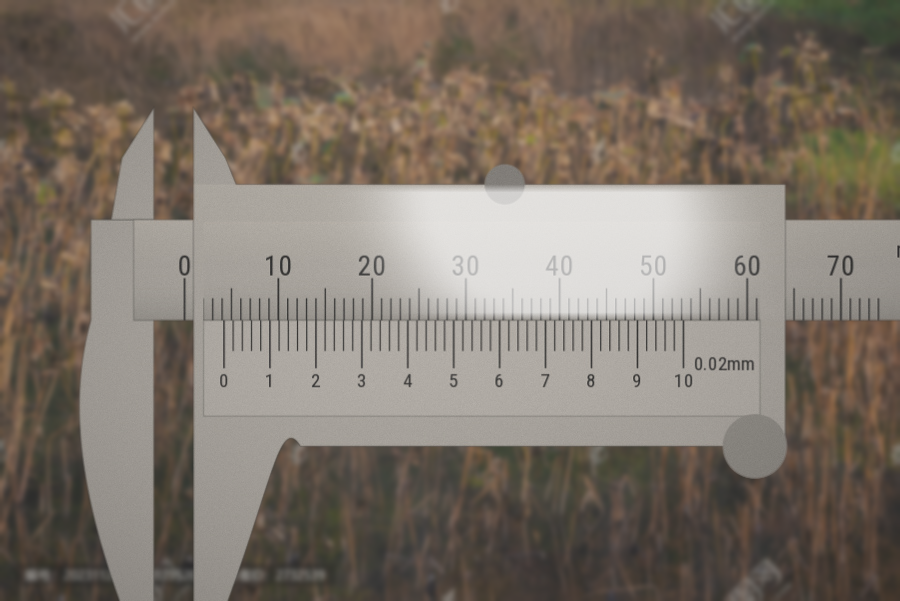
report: 4.2 (mm)
